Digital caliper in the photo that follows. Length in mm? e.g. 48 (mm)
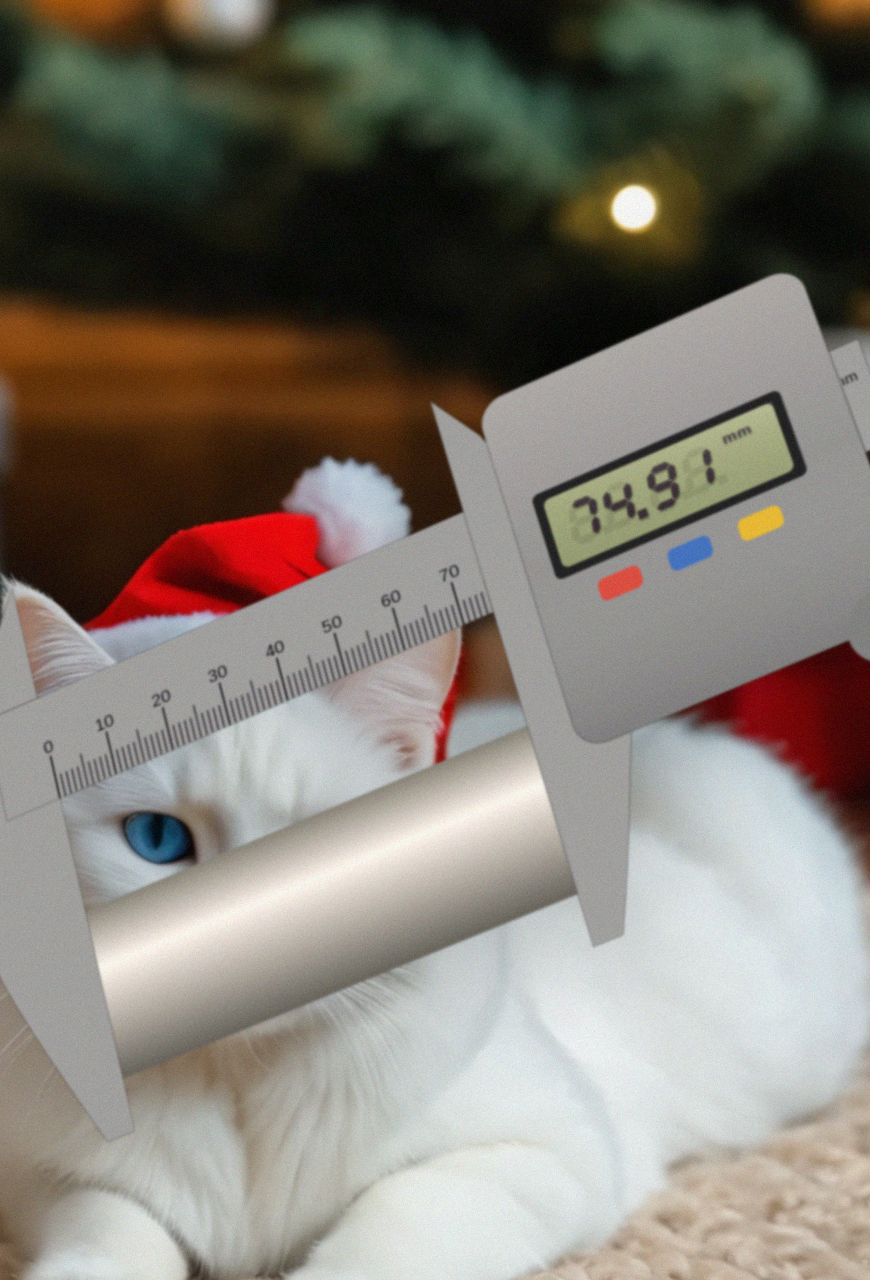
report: 74.91 (mm)
